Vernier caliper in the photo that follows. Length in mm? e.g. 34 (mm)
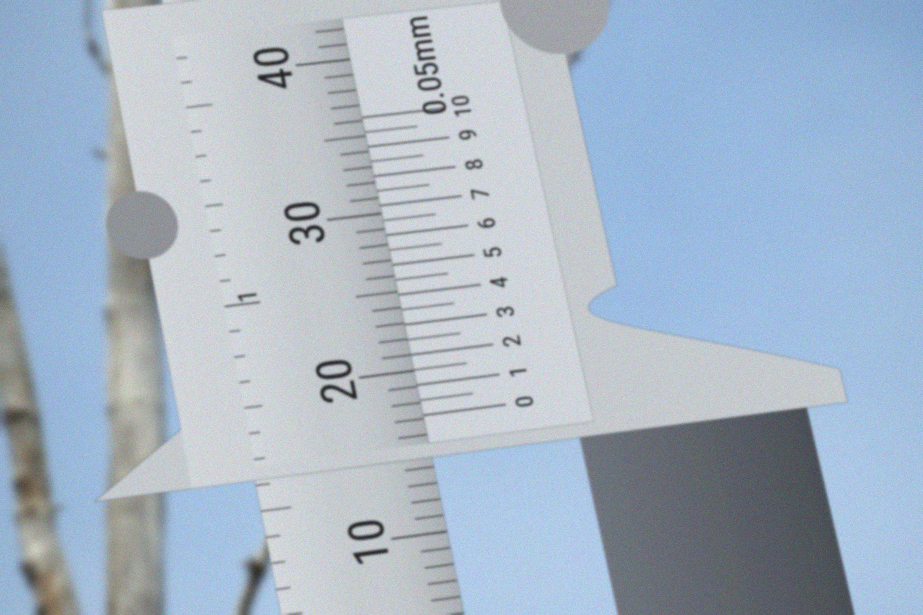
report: 17.2 (mm)
